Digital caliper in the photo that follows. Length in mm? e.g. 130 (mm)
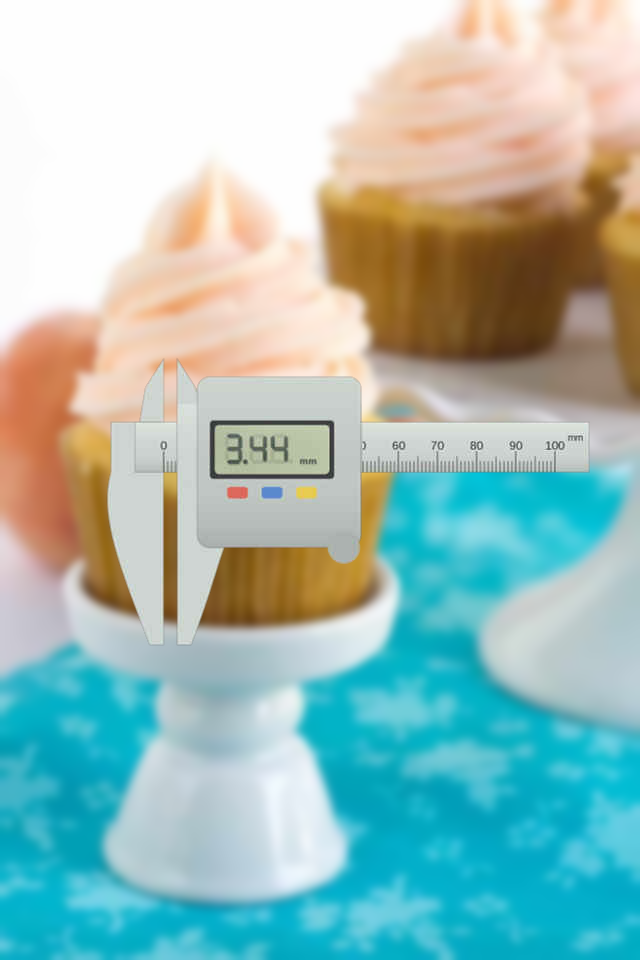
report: 3.44 (mm)
